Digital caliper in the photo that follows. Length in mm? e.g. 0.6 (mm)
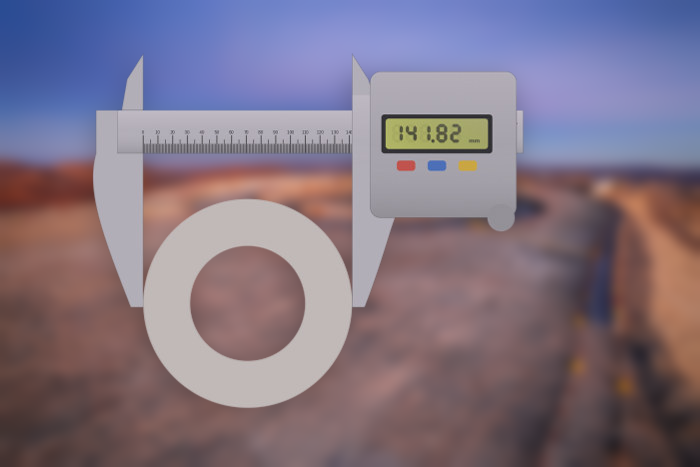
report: 141.82 (mm)
